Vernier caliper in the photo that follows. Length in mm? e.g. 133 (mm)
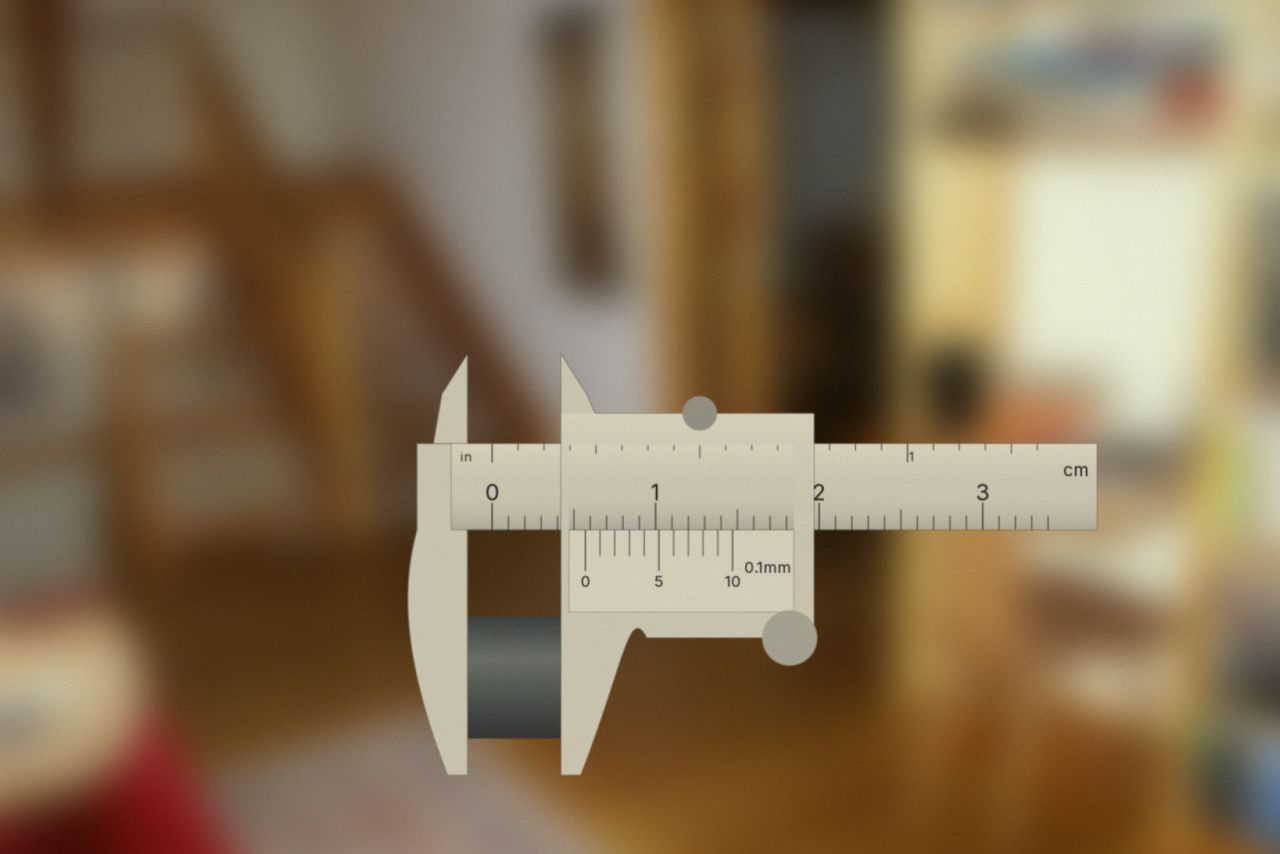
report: 5.7 (mm)
